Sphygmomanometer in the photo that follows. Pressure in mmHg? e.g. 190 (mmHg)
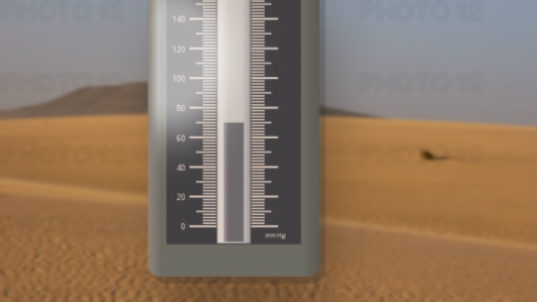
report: 70 (mmHg)
